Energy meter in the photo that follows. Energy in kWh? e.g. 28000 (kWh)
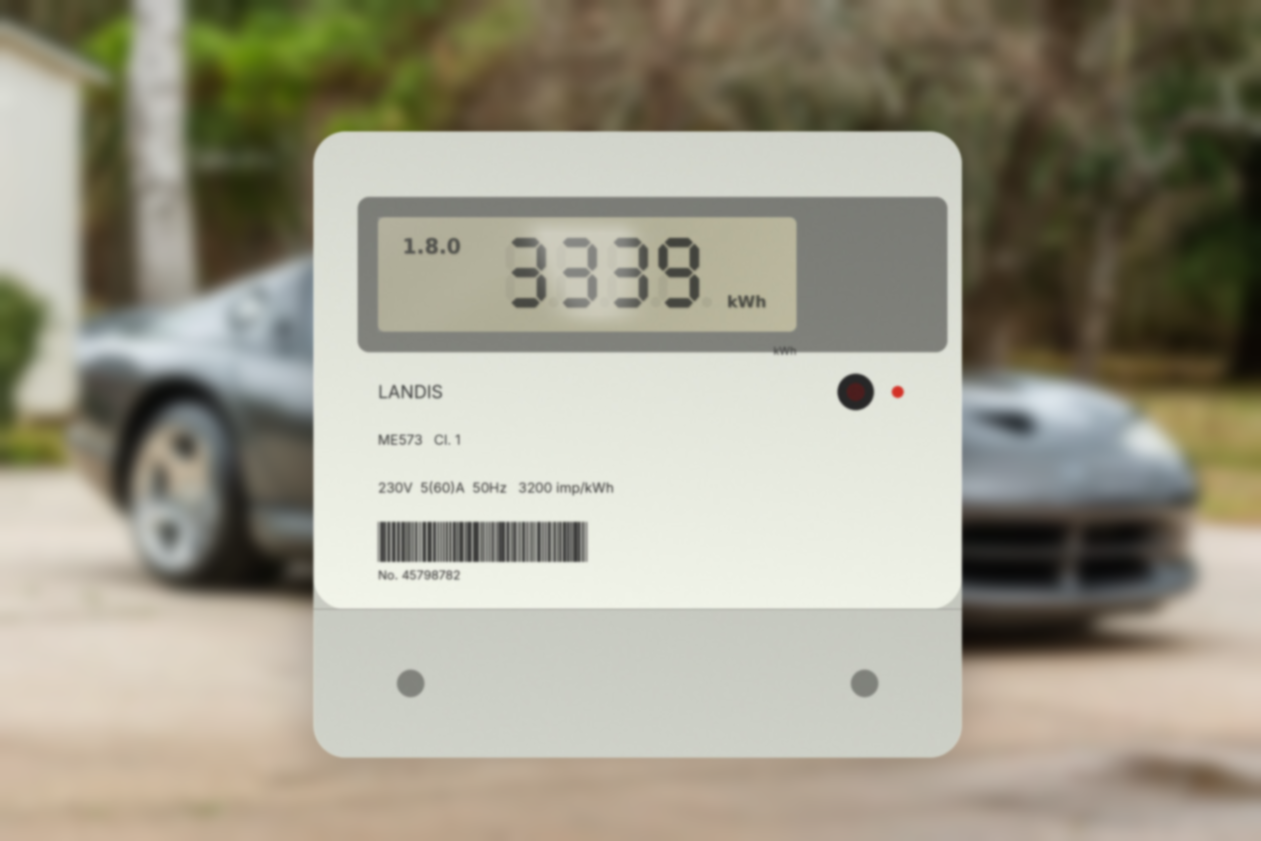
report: 3339 (kWh)
